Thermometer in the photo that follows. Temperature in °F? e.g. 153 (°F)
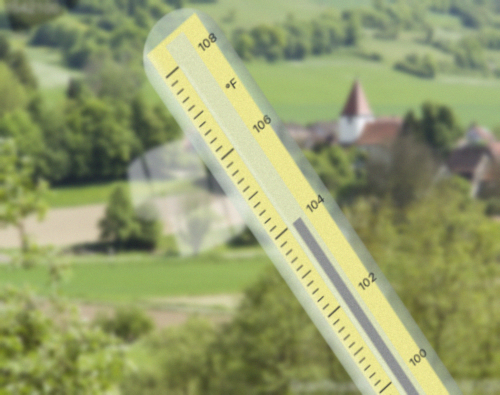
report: 104 (°F)
